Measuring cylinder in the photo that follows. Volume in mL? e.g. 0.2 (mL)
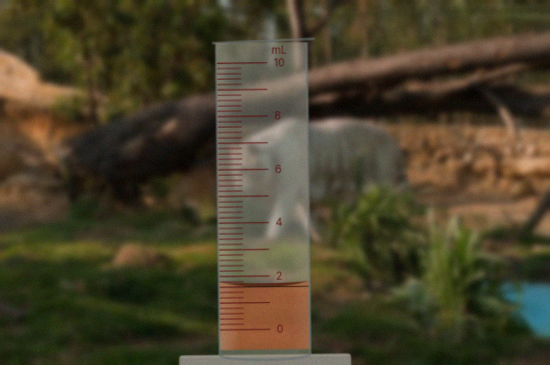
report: 1.6 (mL)
